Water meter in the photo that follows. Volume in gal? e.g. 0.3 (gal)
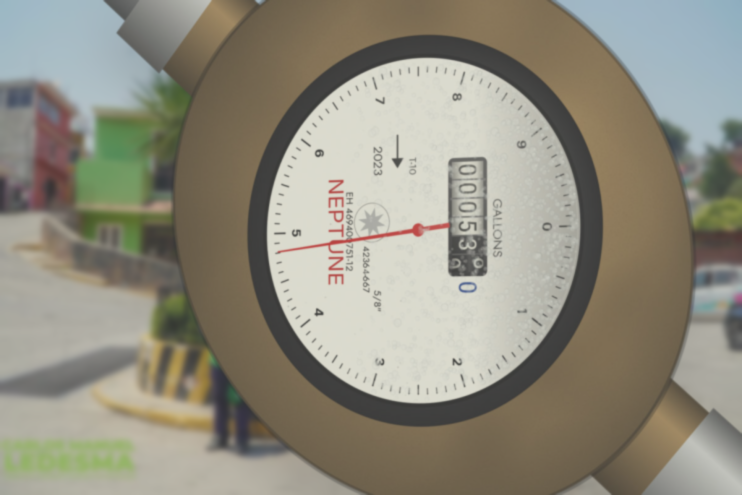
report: 5384.8 (gal)
